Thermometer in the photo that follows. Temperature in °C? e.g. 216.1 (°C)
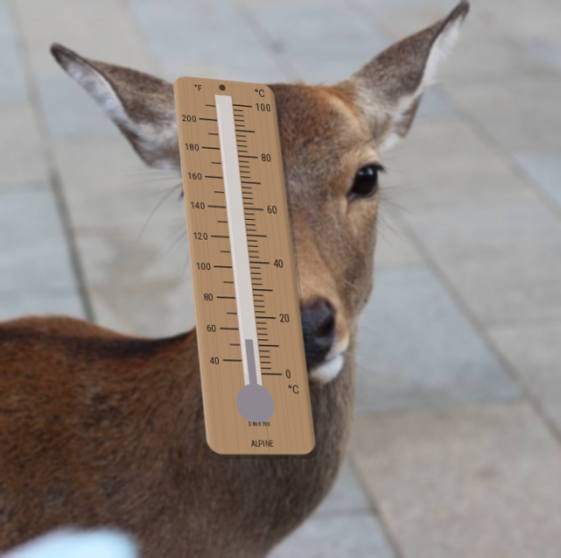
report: 12 (°C)
